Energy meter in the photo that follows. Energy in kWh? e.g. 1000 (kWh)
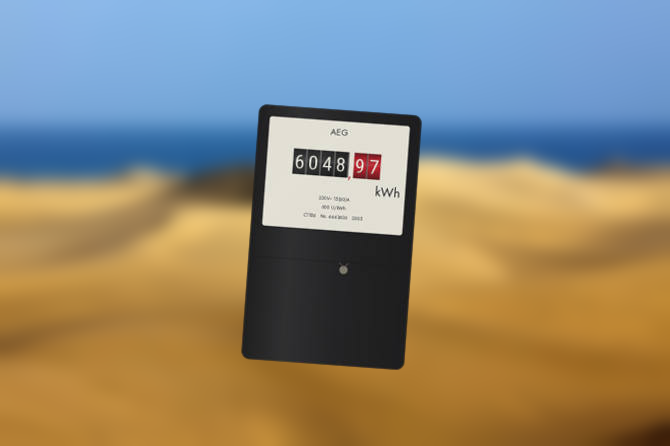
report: 6048.97 (kWh)
